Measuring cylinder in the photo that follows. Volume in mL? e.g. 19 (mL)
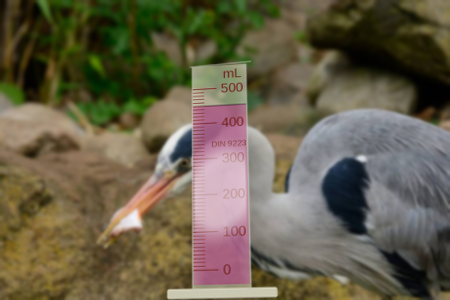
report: 450 (mL)
